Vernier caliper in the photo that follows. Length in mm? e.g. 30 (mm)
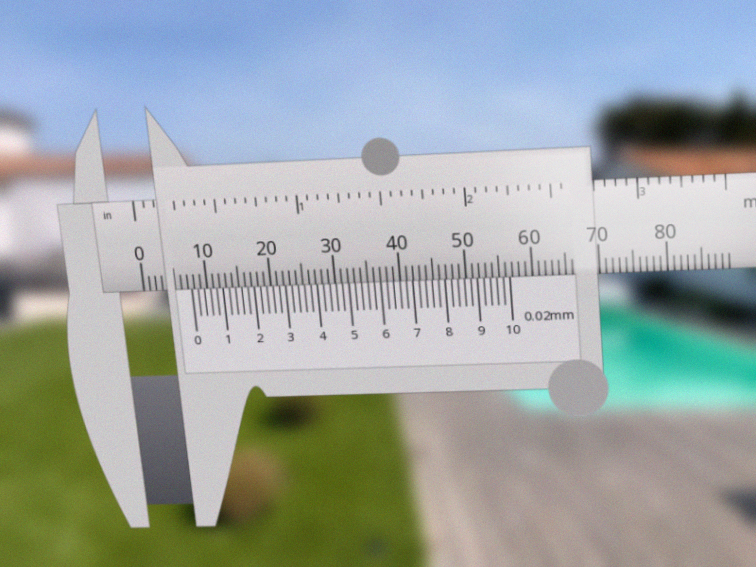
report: 7.6 (mm)
